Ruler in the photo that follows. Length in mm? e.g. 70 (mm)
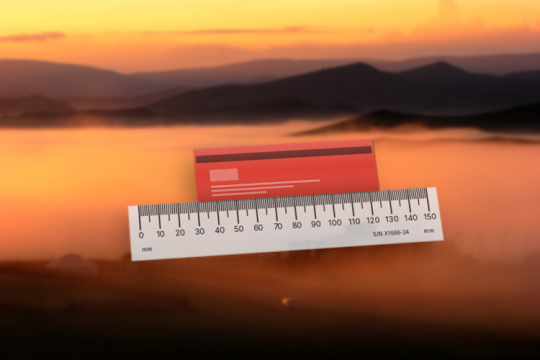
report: 95 (mm)
